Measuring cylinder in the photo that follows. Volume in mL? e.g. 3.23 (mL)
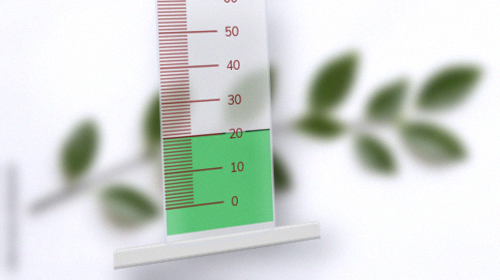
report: 20 (mL)
